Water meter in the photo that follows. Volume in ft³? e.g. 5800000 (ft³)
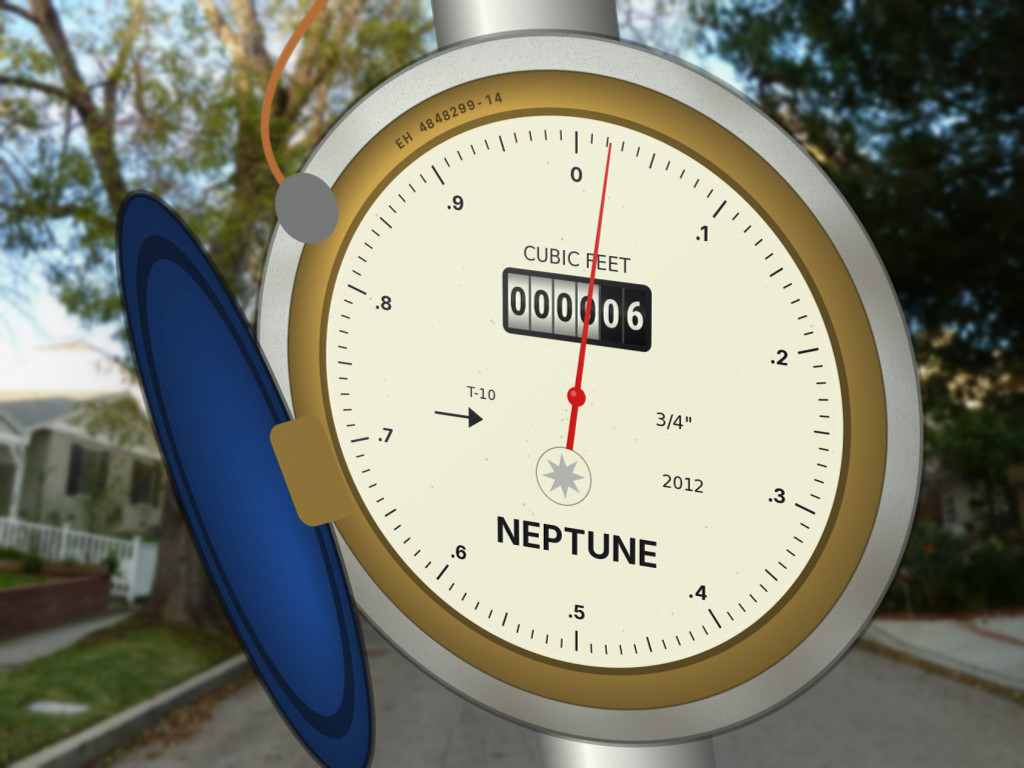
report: 6.02 (ft³)
